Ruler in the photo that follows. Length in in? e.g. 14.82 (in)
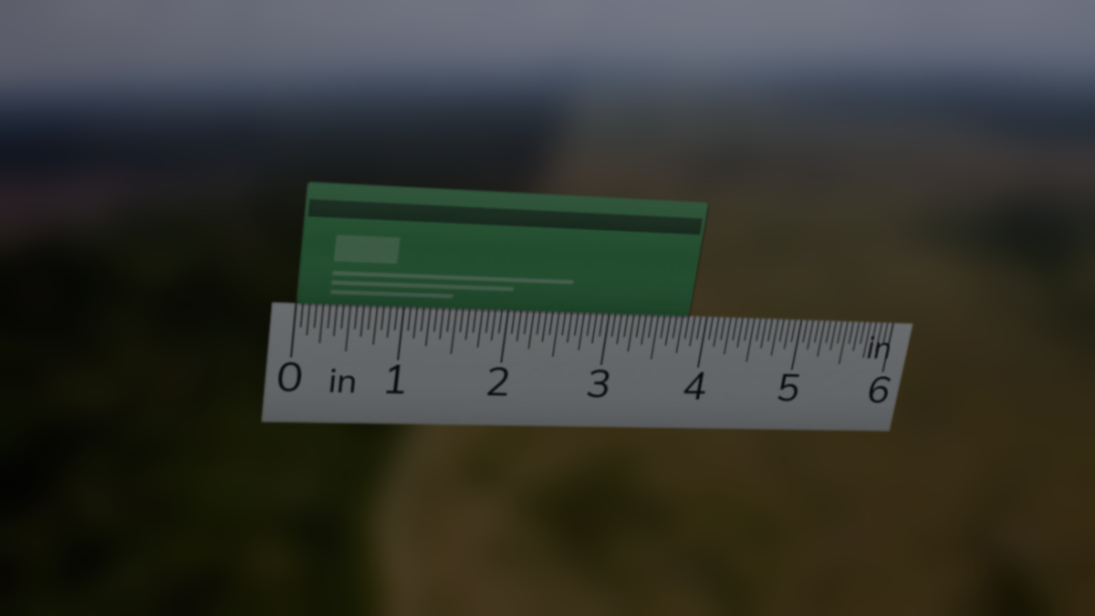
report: 3.8125 (in)
